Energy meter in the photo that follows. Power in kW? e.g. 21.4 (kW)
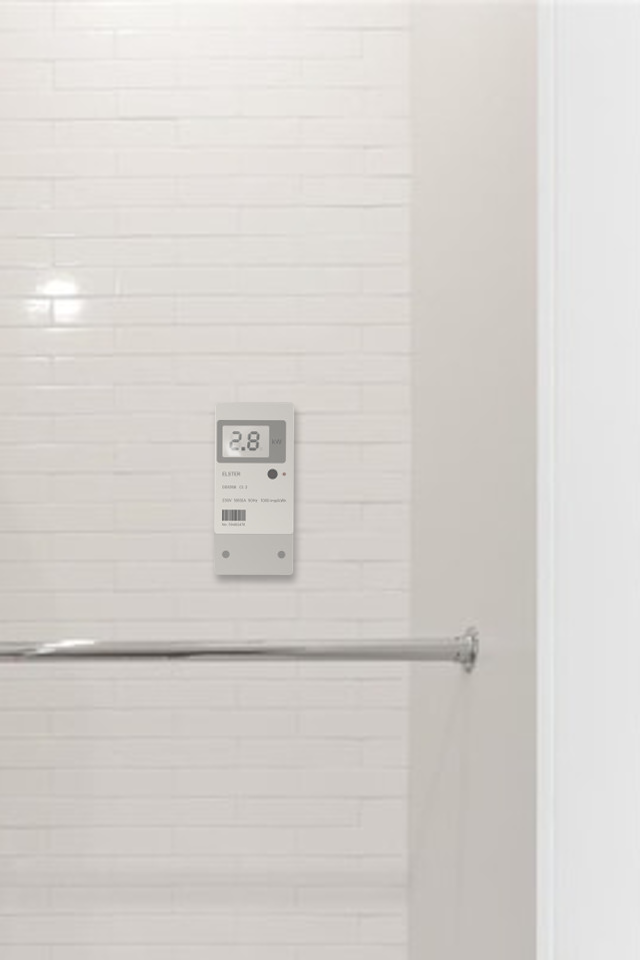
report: 2.8 (kW)
